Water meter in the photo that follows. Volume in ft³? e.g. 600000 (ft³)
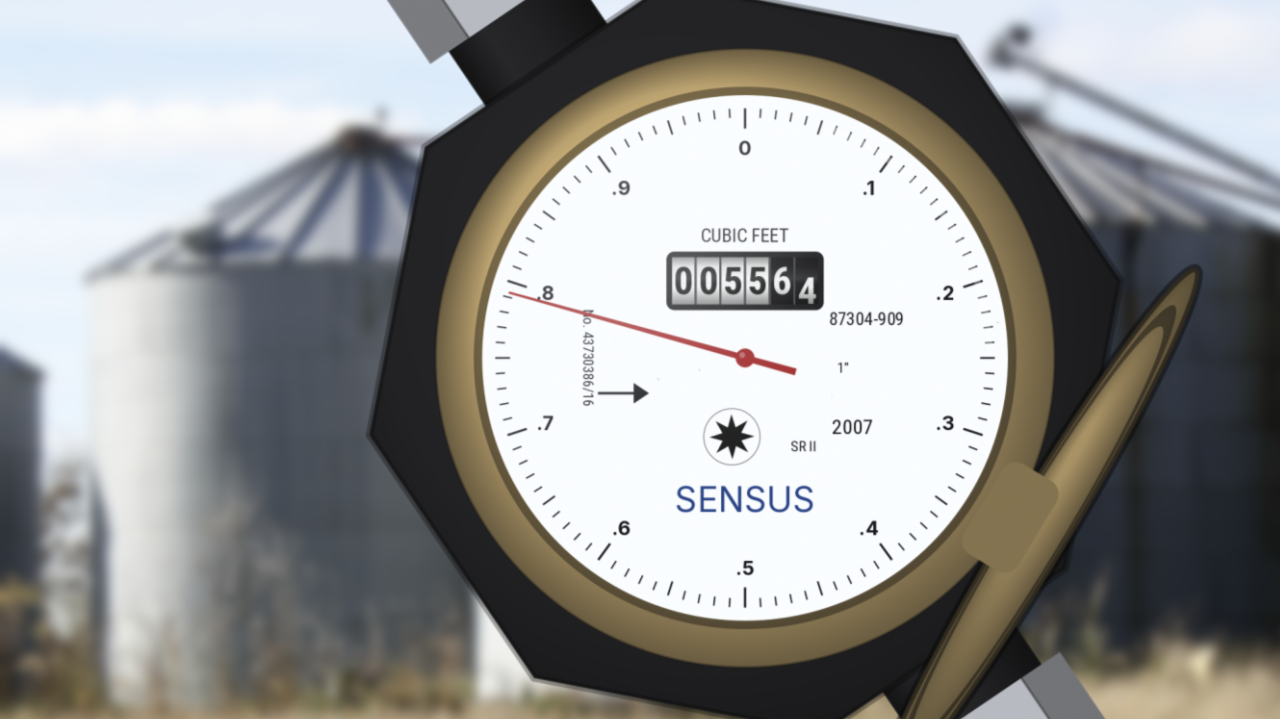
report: 5563.79 (ft³)
